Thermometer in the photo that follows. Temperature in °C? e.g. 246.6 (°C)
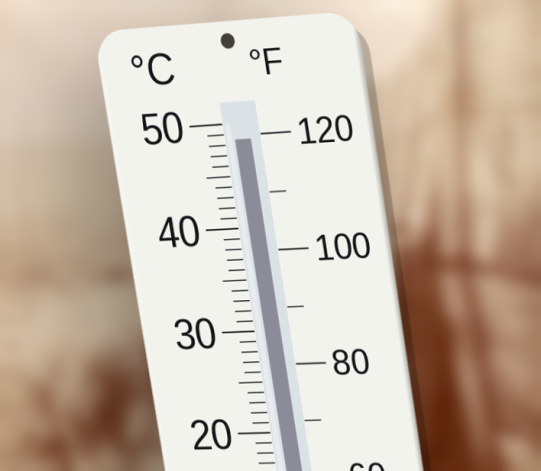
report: 48.5 (°C)
